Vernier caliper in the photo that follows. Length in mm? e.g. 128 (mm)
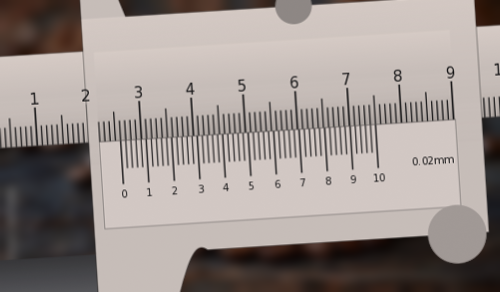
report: 26.0 (mm)
